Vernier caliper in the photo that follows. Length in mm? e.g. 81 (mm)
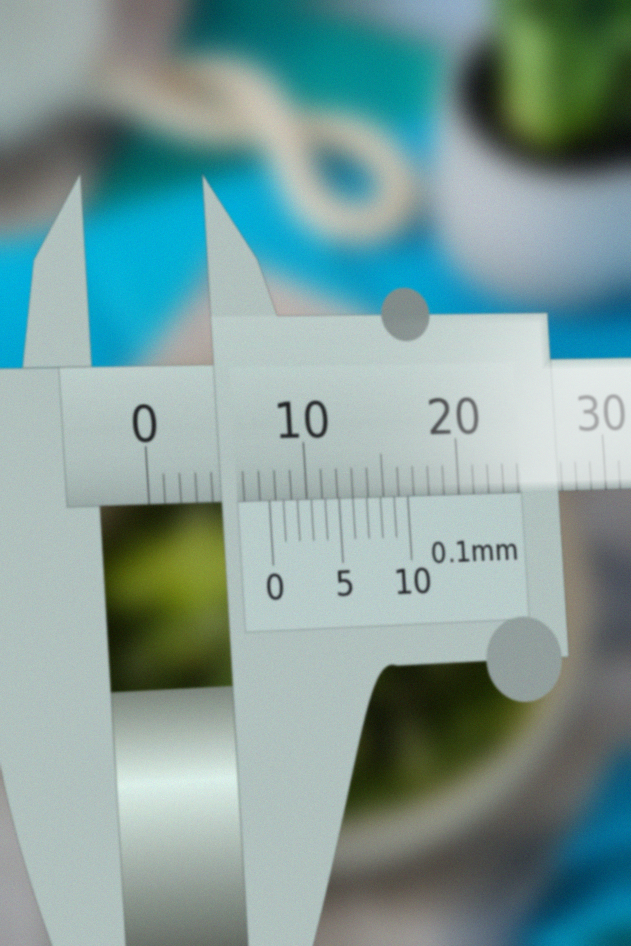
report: 7.6 (mm)
